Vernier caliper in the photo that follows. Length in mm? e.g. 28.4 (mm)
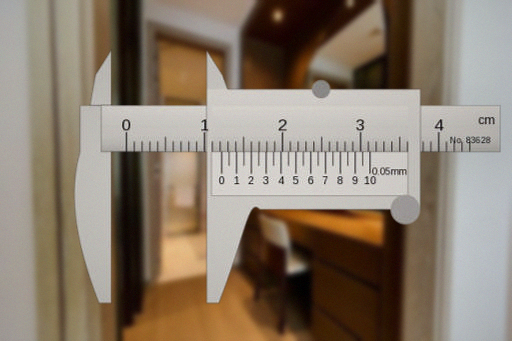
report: 12.2 (mm)
